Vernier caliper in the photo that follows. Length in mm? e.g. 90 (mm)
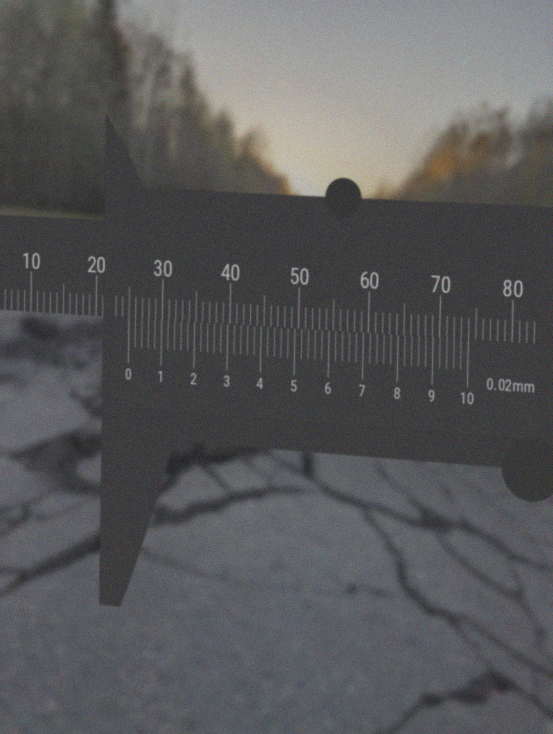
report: 25.0 (mm)
